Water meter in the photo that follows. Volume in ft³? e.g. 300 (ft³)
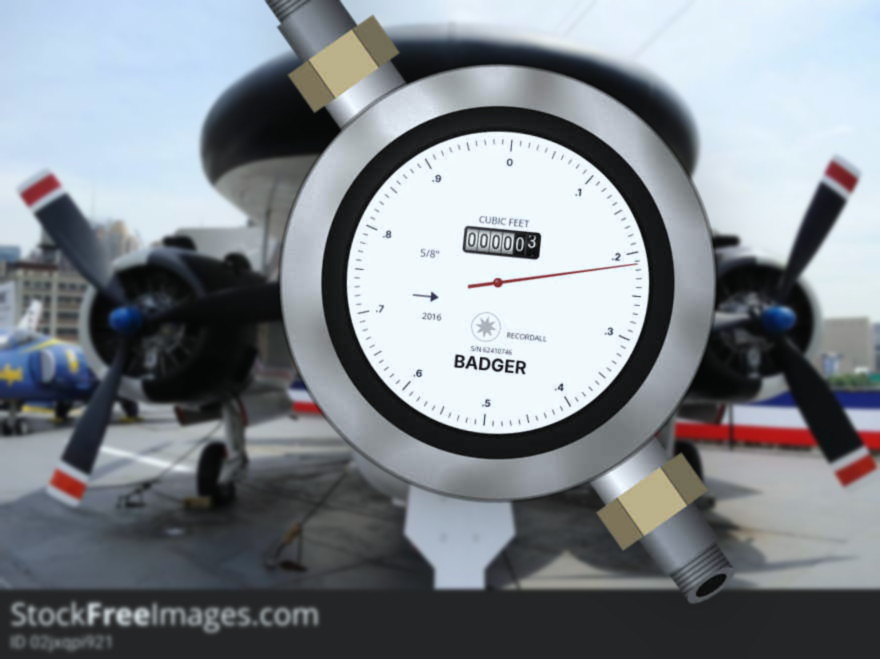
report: 3.21 (ft³)
